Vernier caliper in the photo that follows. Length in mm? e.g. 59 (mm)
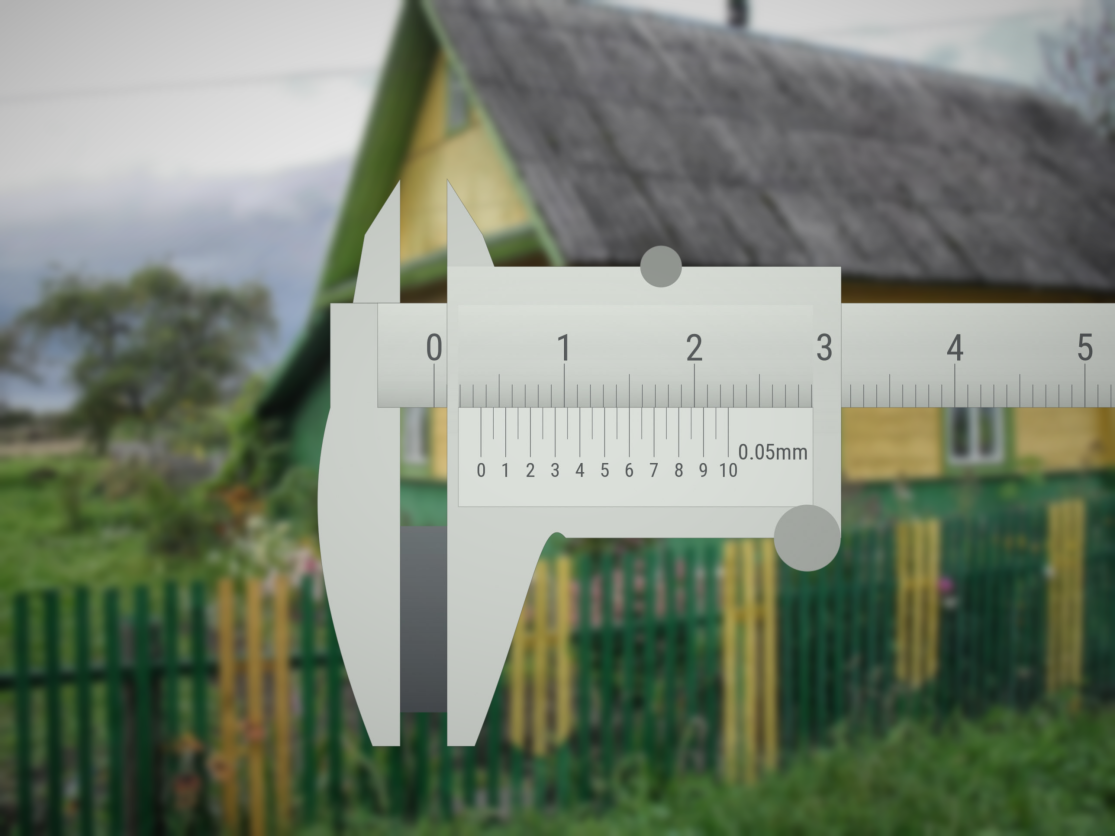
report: 3.6 (mm)
